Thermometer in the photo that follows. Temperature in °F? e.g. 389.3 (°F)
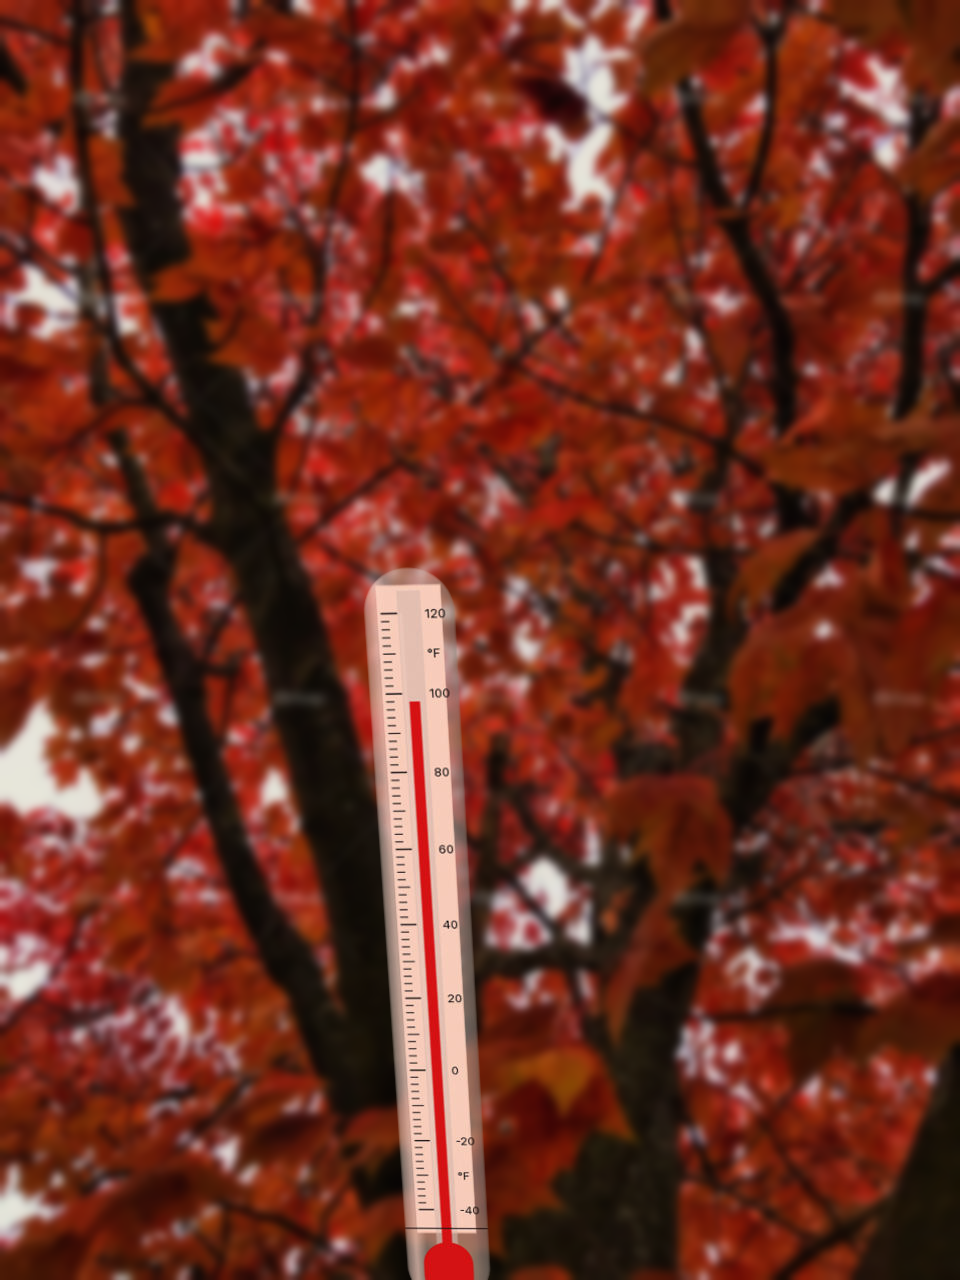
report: 98 (°F)
